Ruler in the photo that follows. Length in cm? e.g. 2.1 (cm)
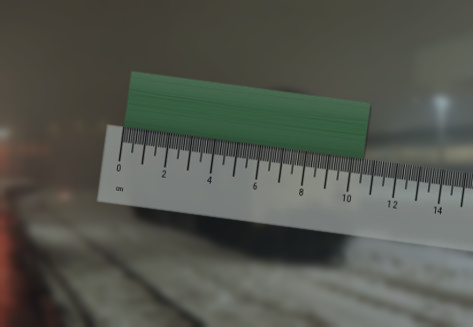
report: 10.5 (cm)
